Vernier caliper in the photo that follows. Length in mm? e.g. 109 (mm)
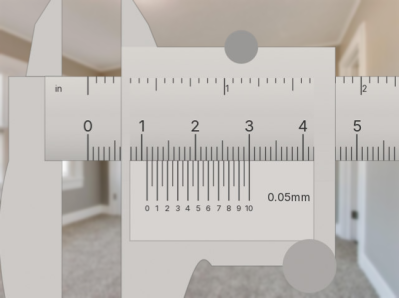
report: 11.0 (mm)
